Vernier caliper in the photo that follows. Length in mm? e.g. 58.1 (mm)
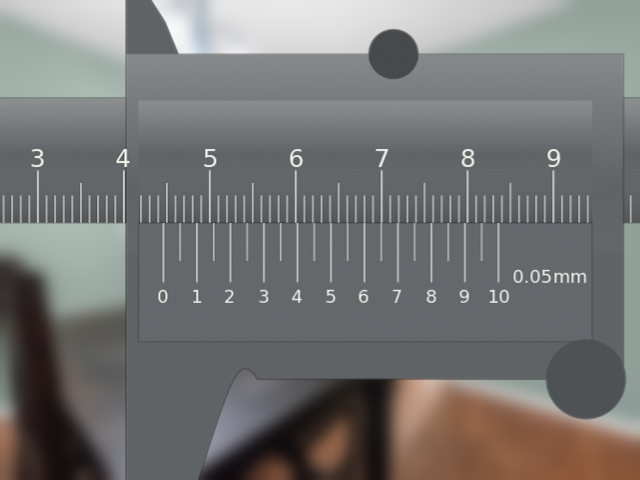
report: 44.6 (mm)
